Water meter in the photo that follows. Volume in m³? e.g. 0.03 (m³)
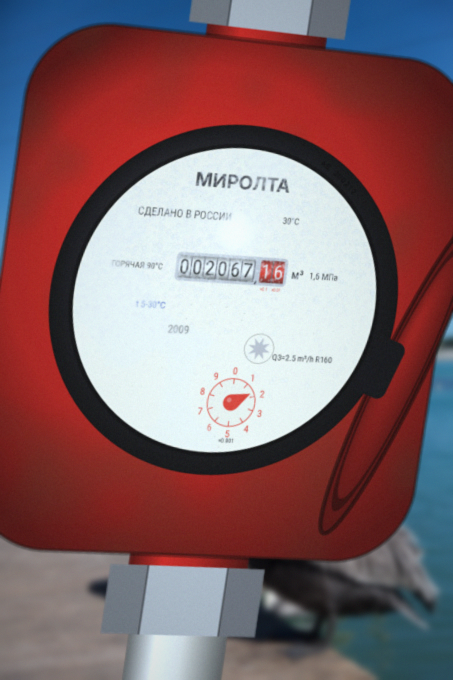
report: 2067.161 (m³)
